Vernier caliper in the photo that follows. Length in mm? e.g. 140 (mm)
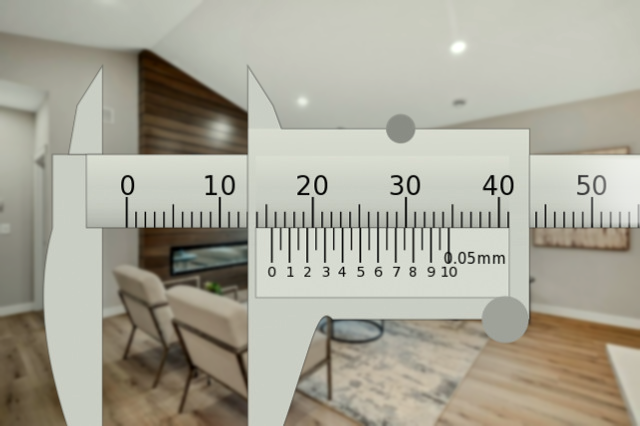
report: 15.6 (mm)
